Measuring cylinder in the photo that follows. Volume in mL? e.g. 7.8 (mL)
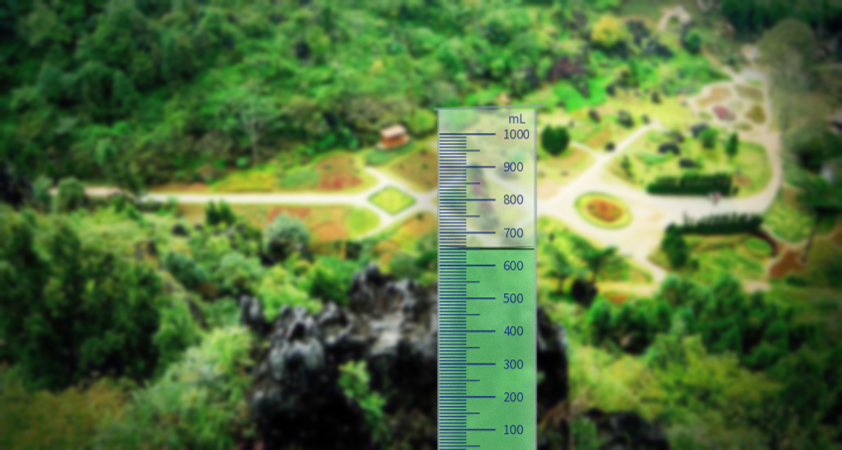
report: 650 (mL)
